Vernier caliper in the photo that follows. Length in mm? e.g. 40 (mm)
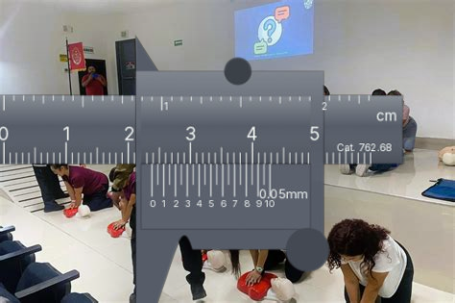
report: 23.8 (mm)
